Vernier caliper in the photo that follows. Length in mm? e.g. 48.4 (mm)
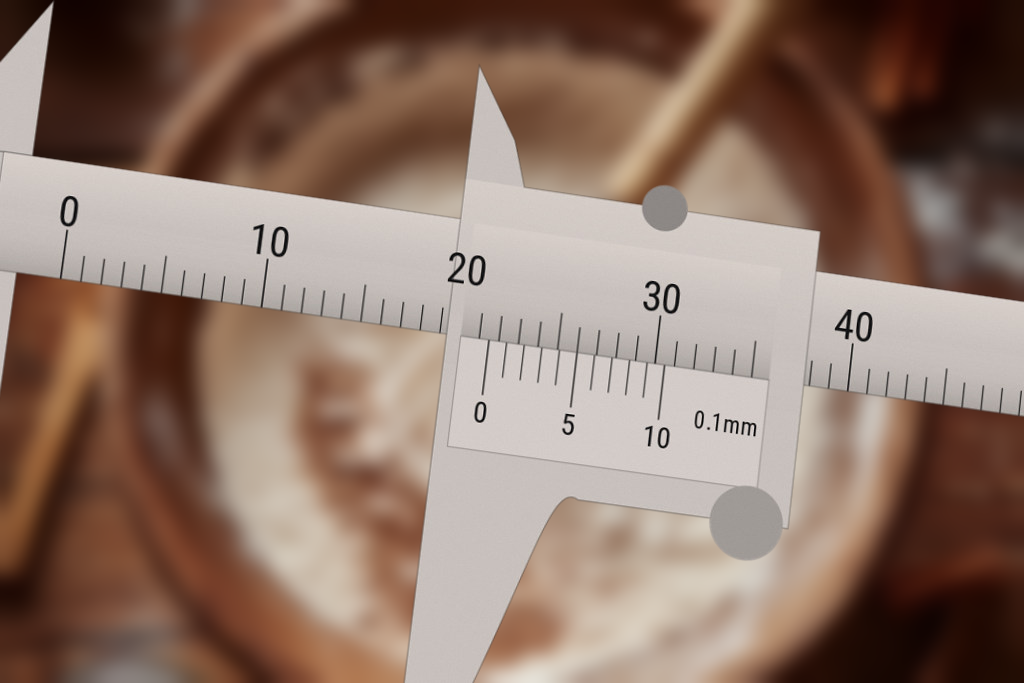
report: 21.5 (mm)
